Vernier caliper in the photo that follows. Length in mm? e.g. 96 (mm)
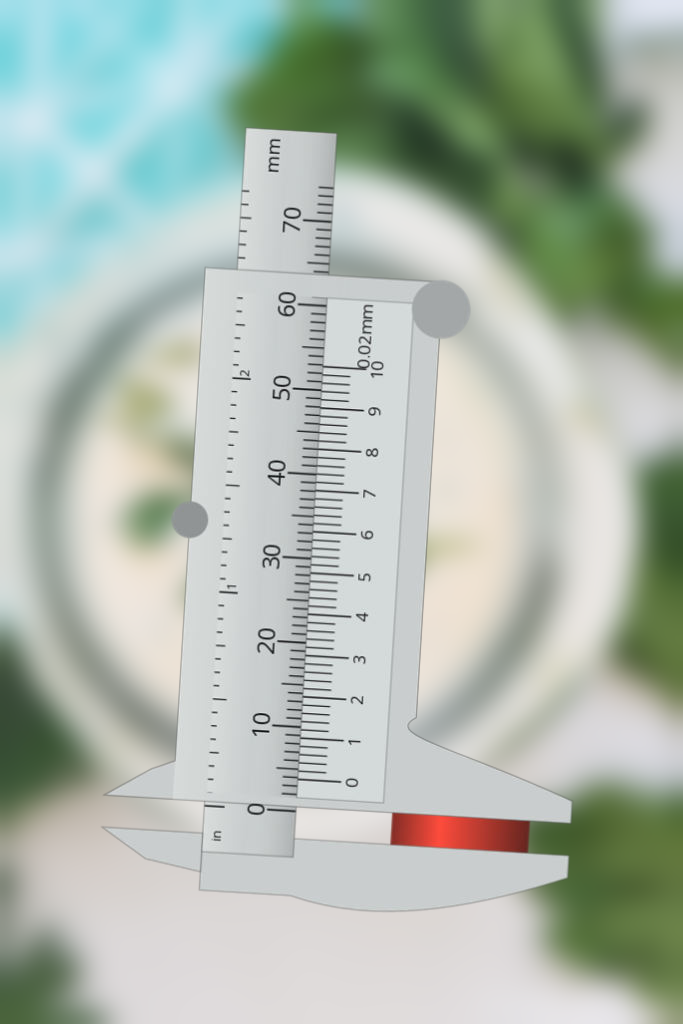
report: 3.8 (mm)
